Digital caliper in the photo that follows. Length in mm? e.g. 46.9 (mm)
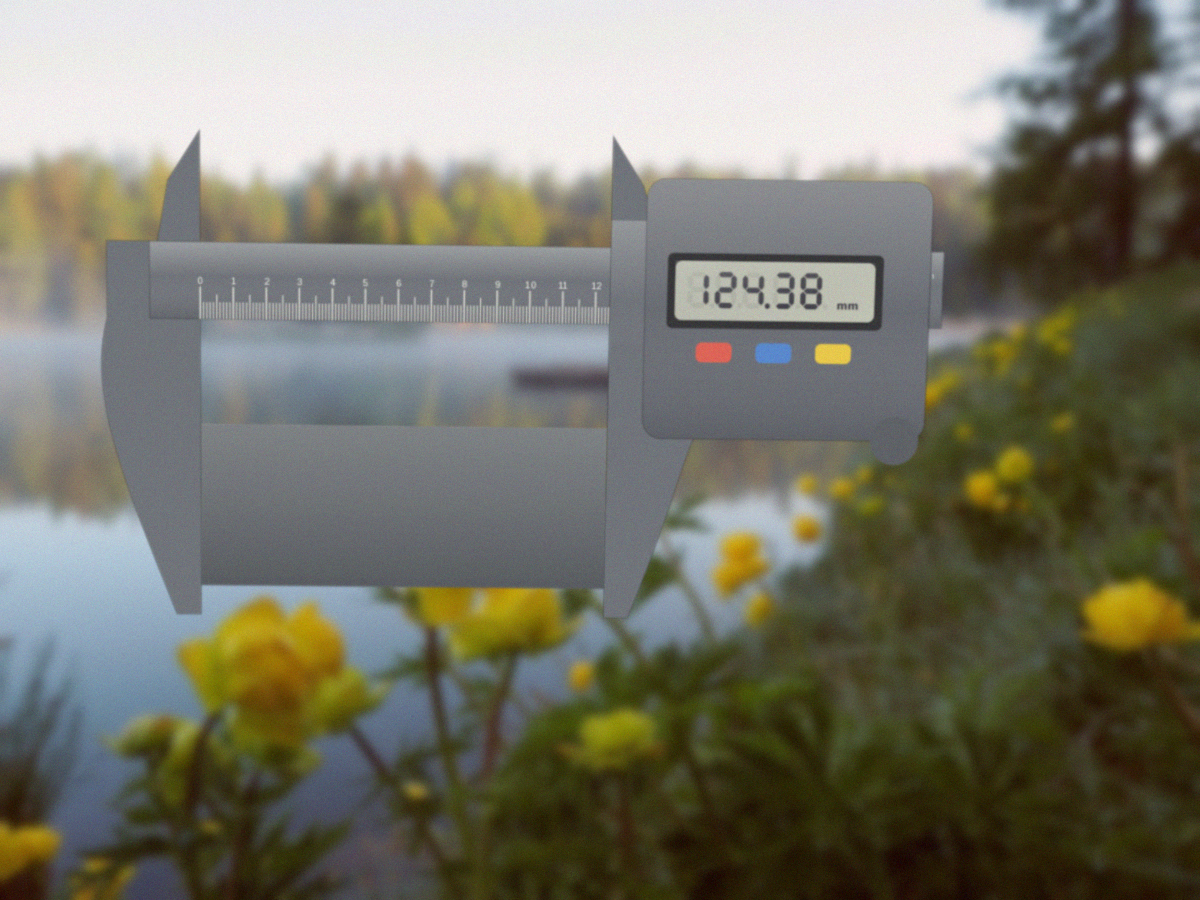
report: 124.38 (mm)
